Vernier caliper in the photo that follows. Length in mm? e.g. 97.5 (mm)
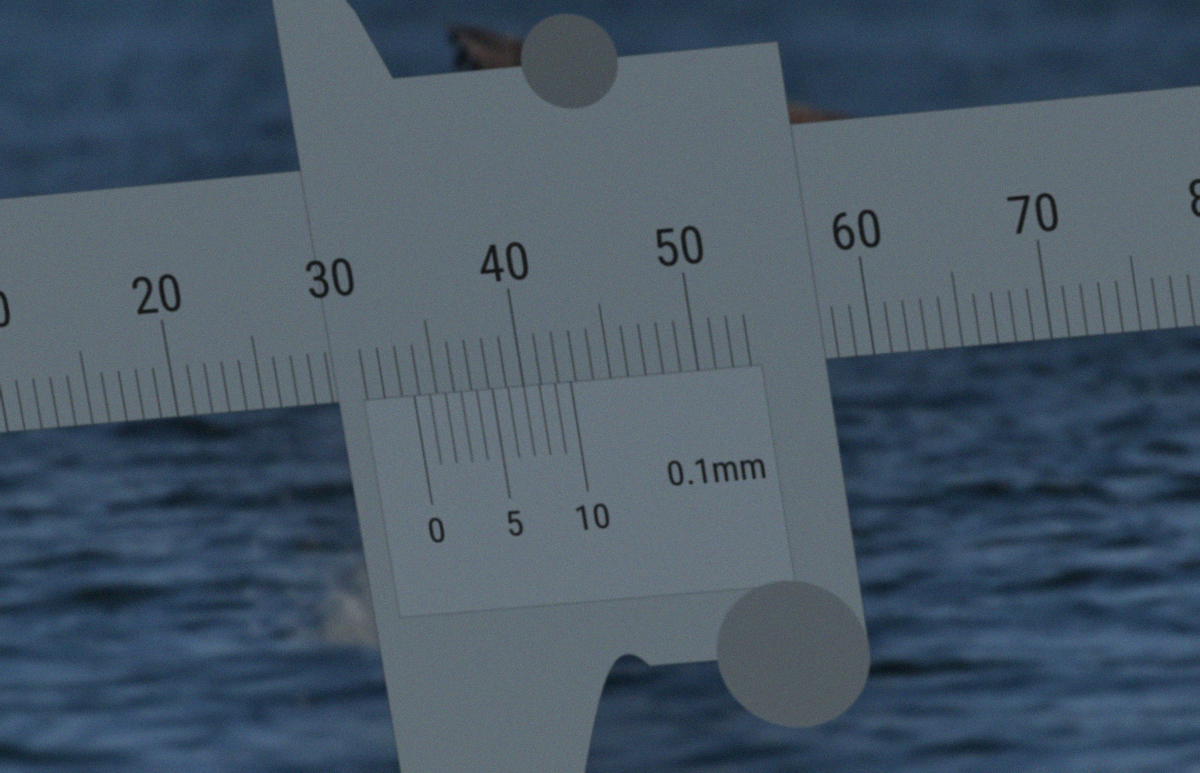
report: 33.7 (mm)
